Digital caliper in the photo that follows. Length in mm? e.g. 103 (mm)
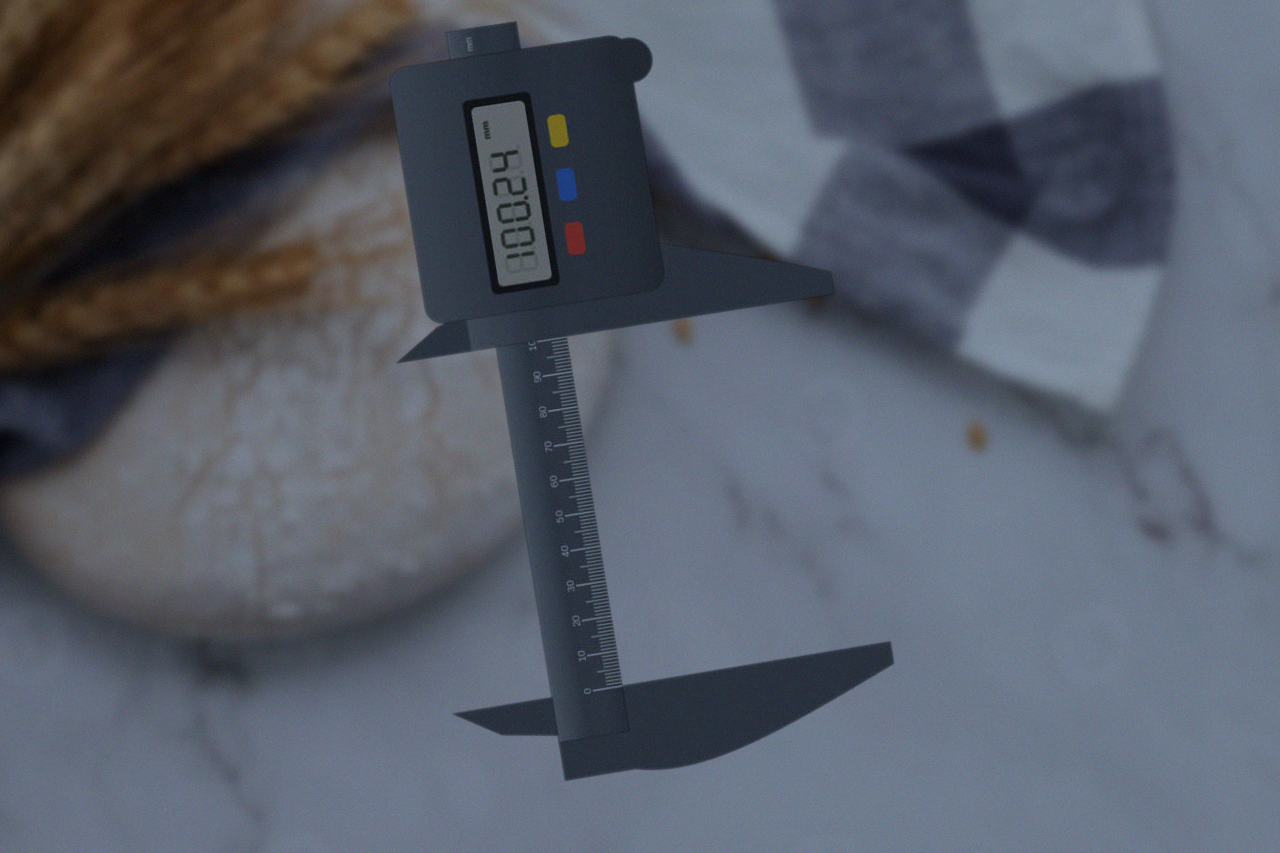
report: 100.24 (mm)
